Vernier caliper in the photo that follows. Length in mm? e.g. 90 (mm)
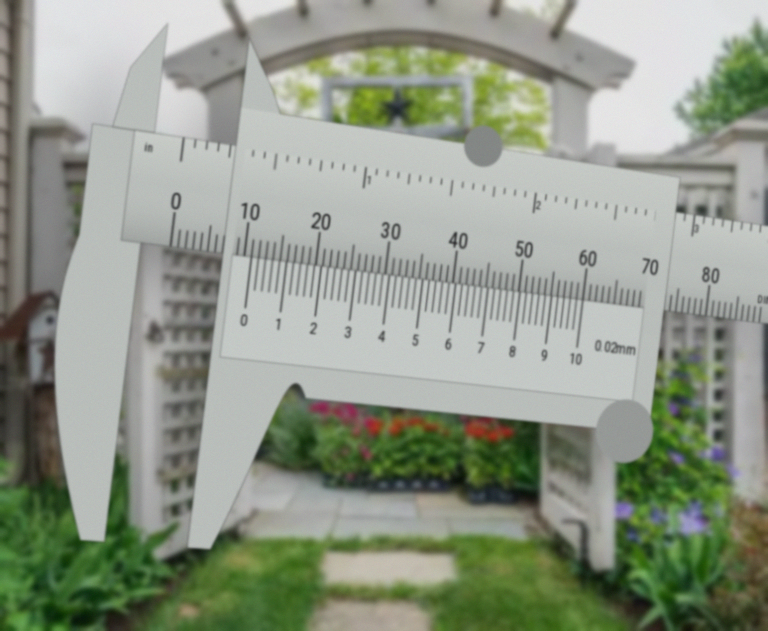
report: 11.0 (mm)
